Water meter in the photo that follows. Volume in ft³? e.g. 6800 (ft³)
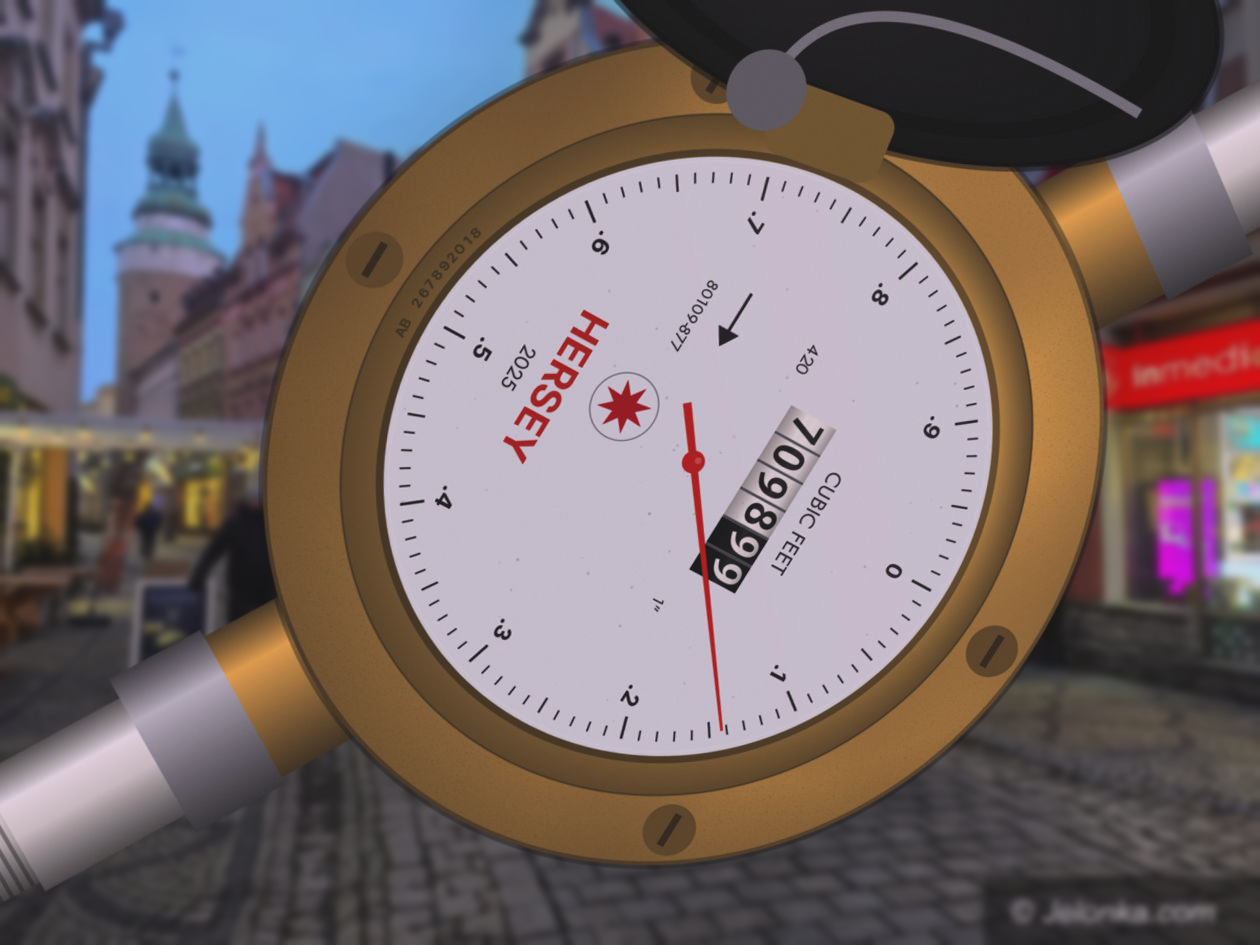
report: 709899.14 (ft³)
